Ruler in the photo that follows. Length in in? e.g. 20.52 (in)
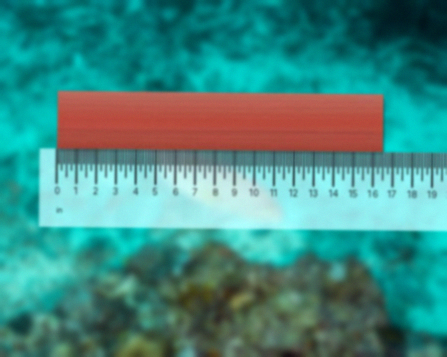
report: 16.5 (in)
